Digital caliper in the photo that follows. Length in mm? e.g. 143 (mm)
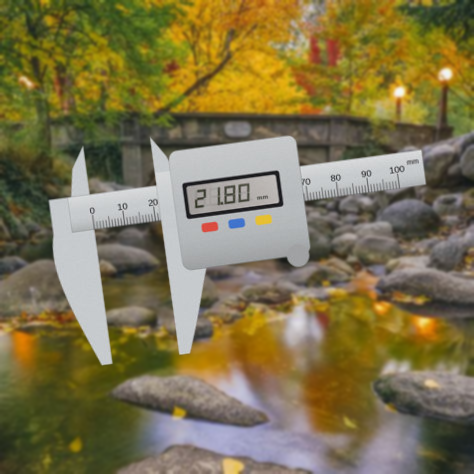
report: 21.80 (mm)
